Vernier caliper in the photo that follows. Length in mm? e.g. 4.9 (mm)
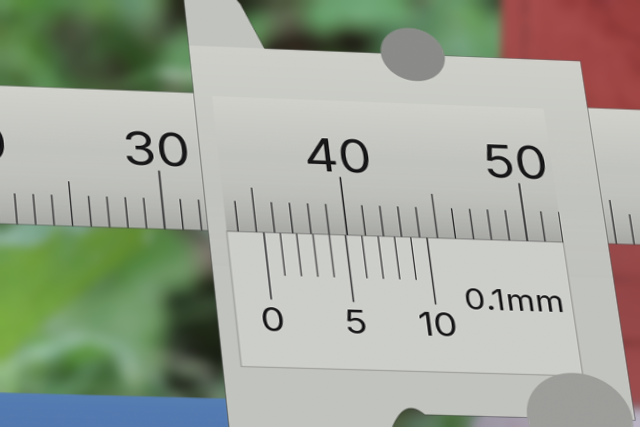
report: 35.4 (mm)
